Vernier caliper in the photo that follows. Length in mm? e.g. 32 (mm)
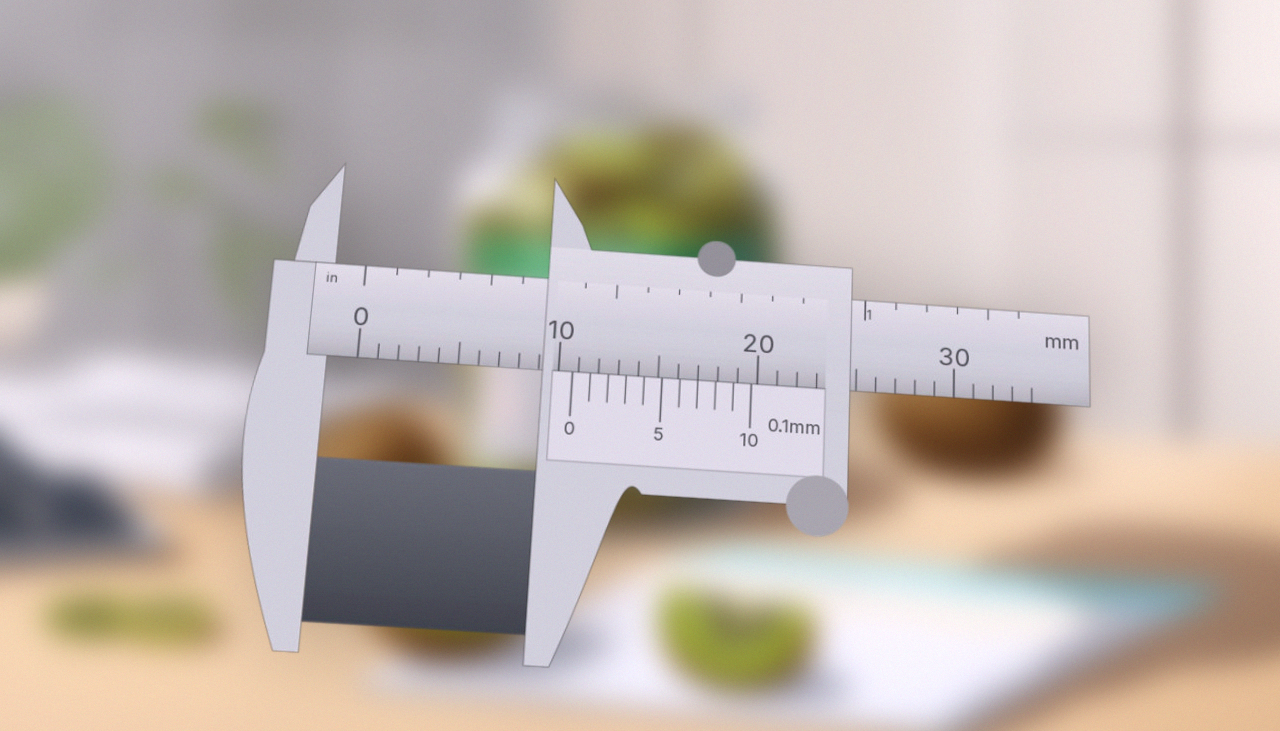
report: 10.7 (mm)
